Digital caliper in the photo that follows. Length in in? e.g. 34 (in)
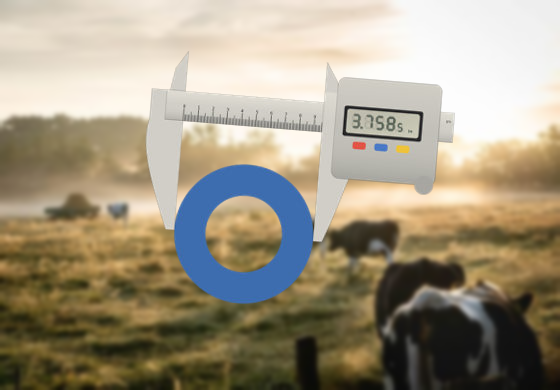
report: 3.7585 (in)
